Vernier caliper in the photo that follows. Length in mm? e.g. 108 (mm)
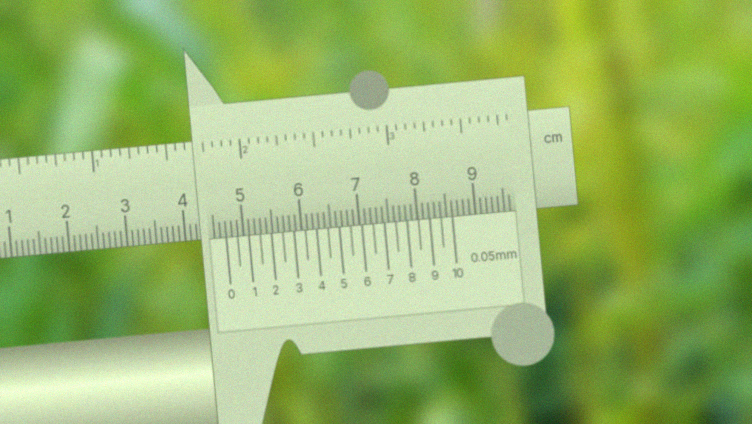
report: 47.0 (mm)
